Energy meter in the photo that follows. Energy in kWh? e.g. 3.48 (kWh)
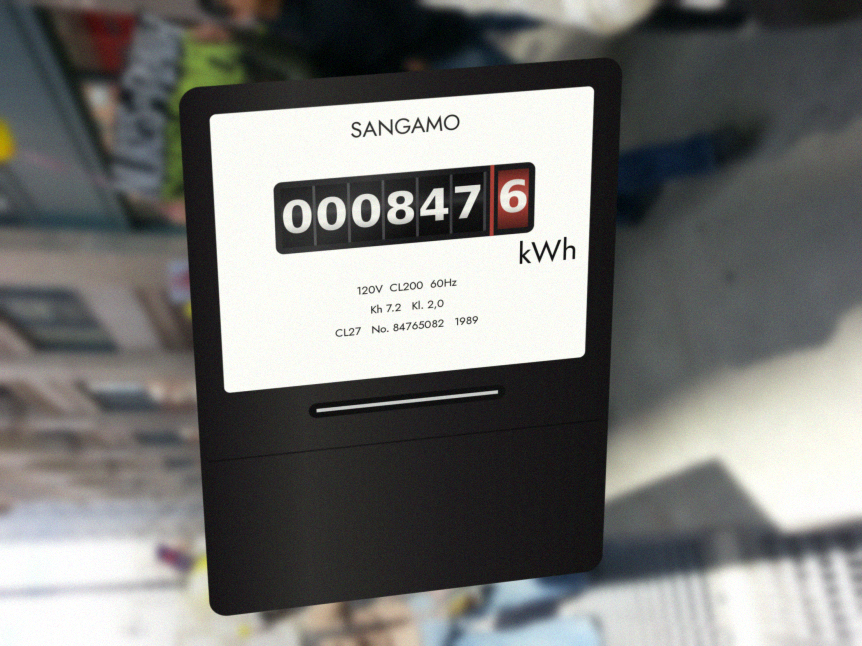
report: 847.6 (kWh)
